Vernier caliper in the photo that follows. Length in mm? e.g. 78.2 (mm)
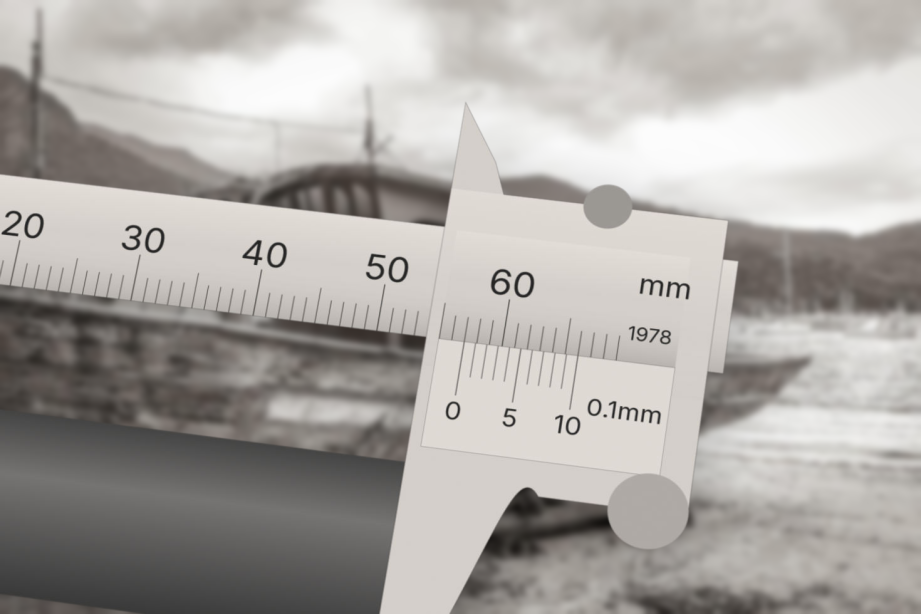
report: 57.0 (mm)
